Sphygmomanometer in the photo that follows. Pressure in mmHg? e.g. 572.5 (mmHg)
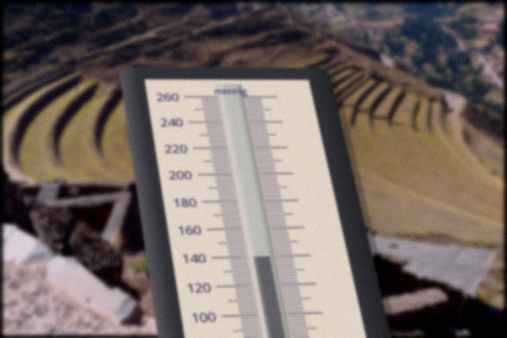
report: 140 (mmHg)
